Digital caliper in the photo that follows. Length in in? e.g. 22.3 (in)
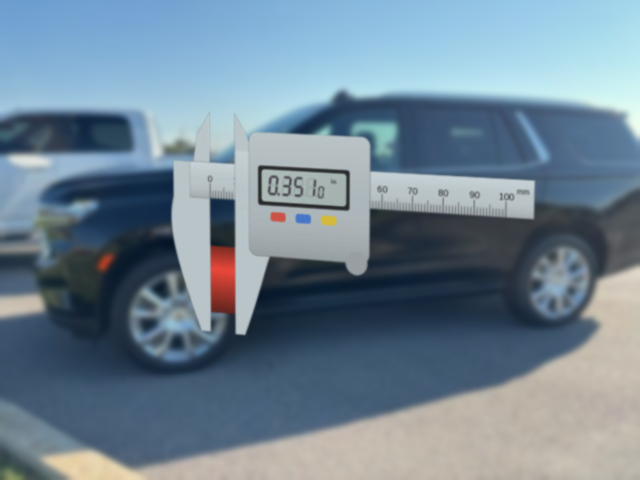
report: 0.3510 (in)
